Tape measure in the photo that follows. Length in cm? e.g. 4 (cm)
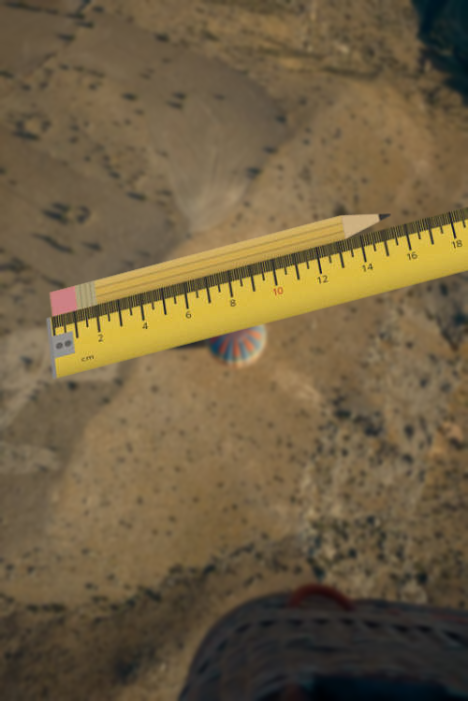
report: 15.5 (cm)
